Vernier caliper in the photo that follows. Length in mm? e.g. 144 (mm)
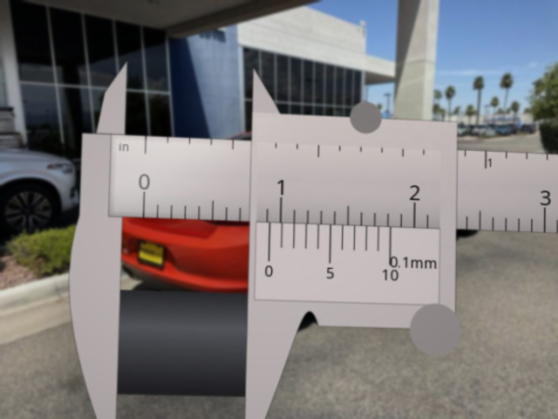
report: 9.2 (mm)
